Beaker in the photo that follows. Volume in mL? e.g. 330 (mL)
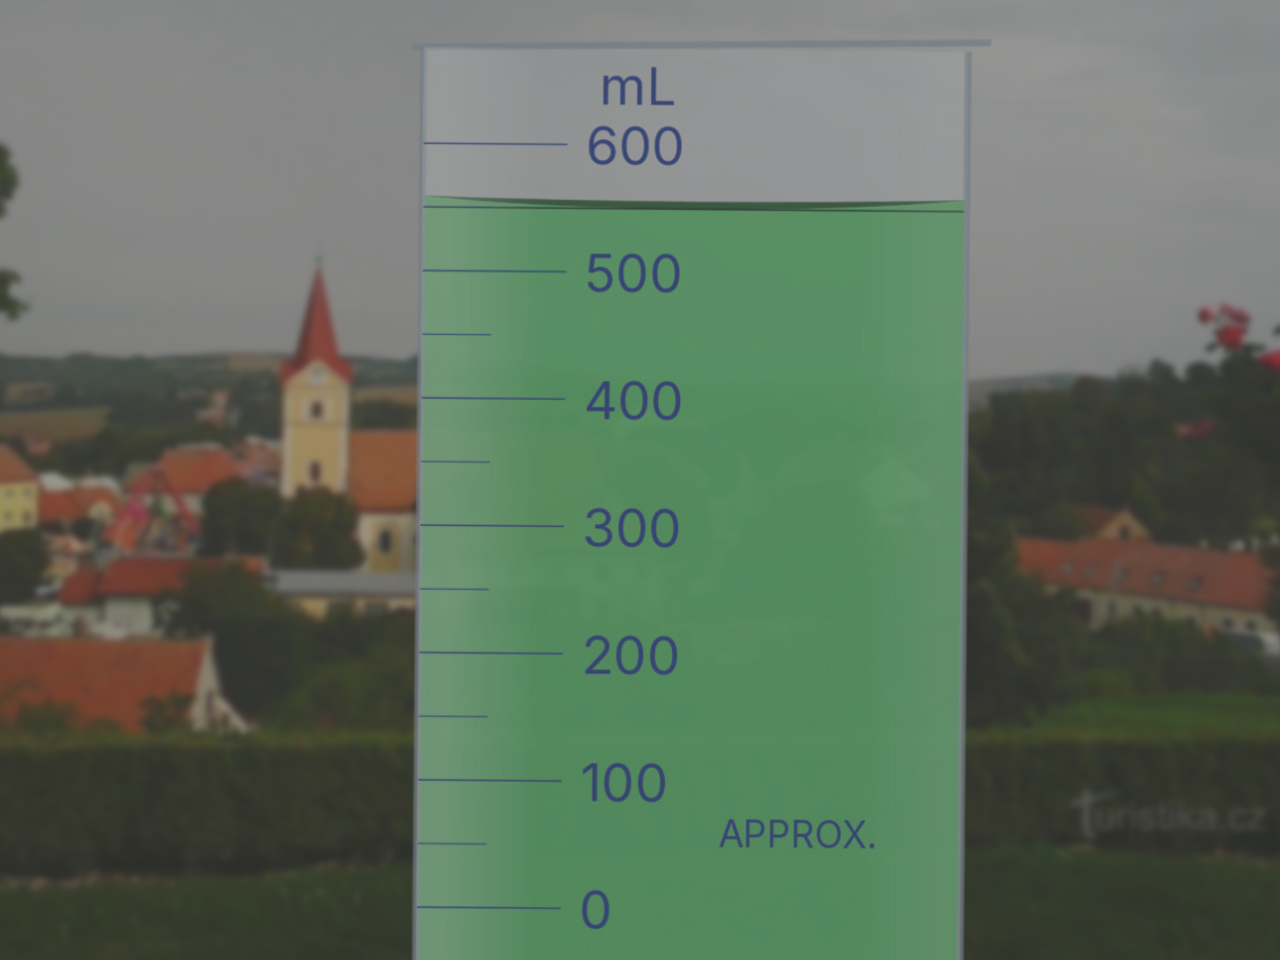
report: 550 (mL)
